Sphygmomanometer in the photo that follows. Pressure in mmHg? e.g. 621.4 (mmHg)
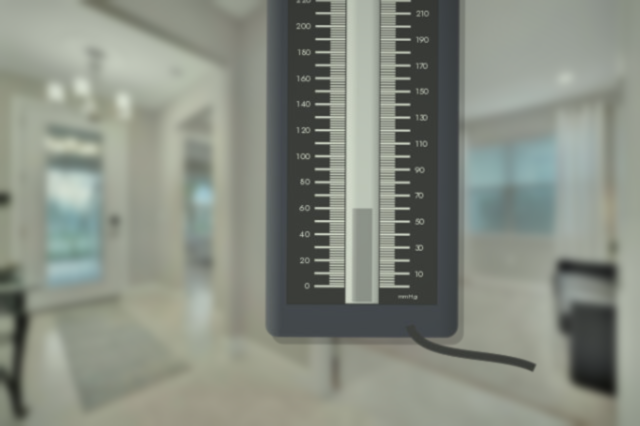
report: 60 (mmHg)
